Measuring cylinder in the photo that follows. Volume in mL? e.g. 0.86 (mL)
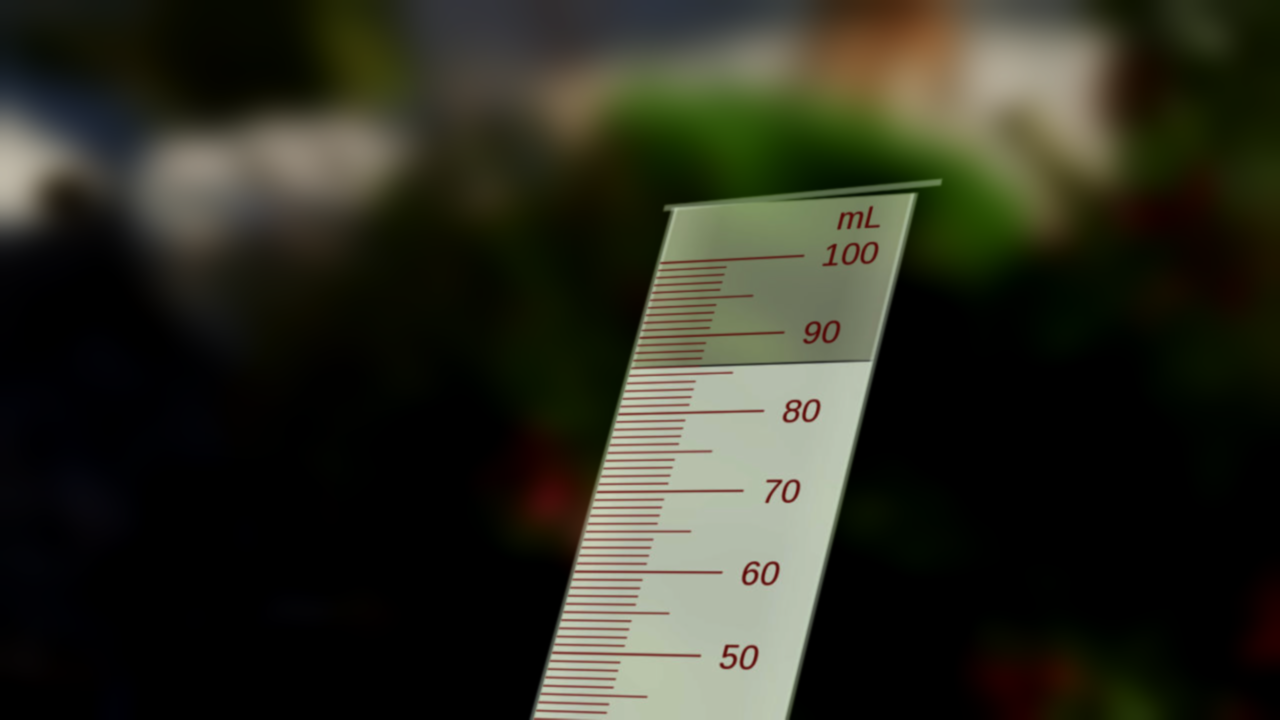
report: 86 (mL)
